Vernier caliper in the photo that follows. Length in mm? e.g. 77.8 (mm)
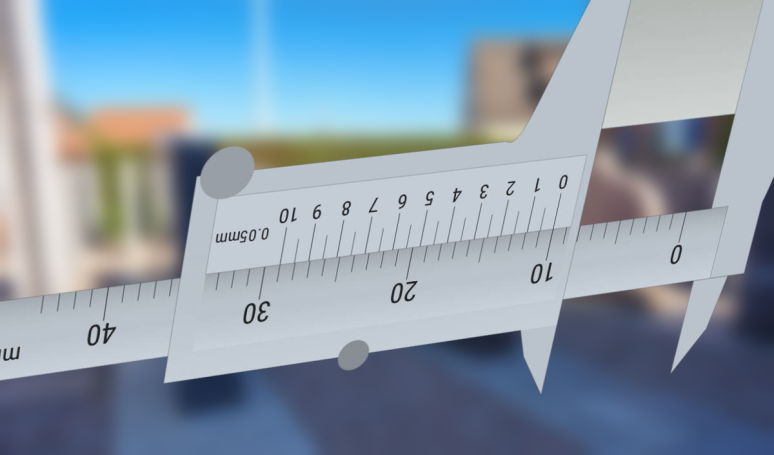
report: 10.0 (mm)
